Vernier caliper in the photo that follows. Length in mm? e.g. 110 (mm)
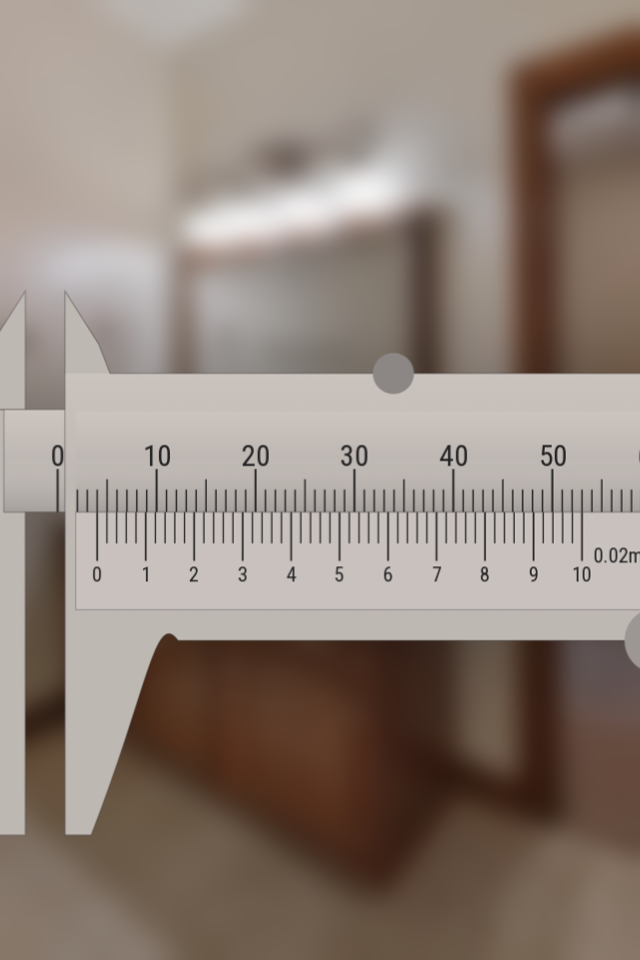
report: 4.0 (mm)
